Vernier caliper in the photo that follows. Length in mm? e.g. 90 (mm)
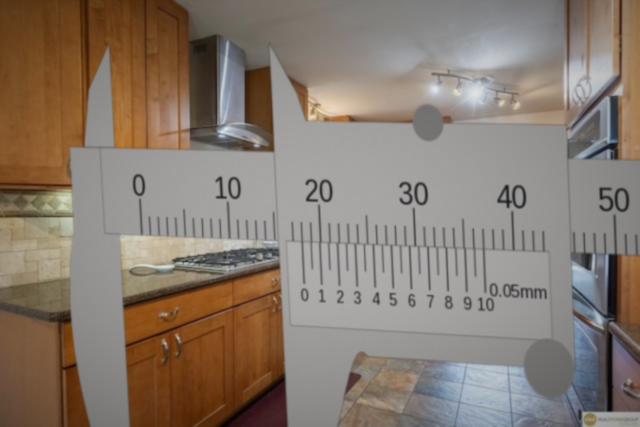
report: 18.0 (mm)
